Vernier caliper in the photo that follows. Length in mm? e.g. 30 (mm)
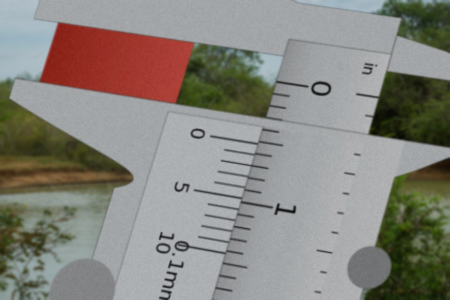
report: 5.2 (mm)
